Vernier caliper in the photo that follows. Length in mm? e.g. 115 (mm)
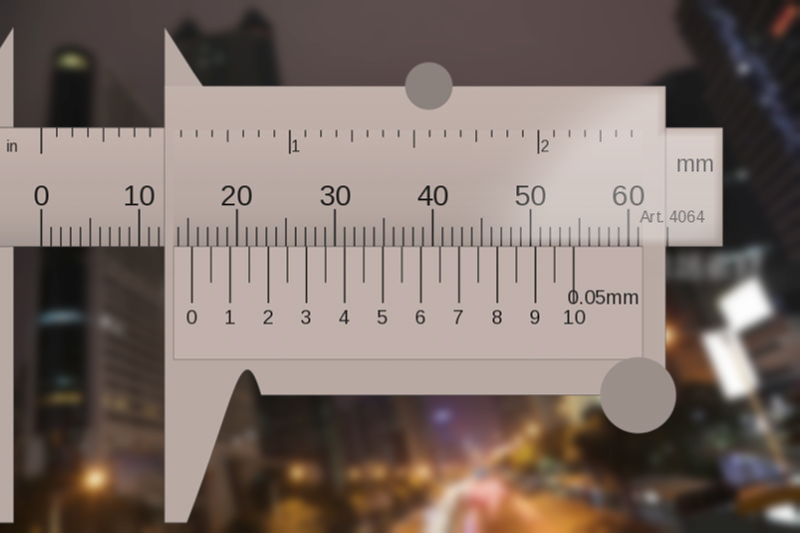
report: 15.4 (mm)
